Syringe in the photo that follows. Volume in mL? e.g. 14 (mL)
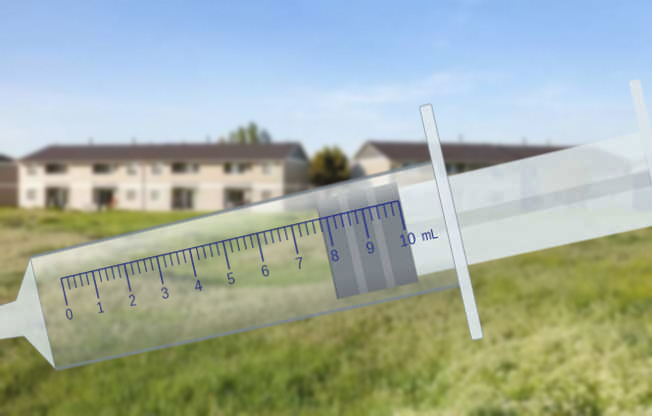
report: 7.8 (mL)
